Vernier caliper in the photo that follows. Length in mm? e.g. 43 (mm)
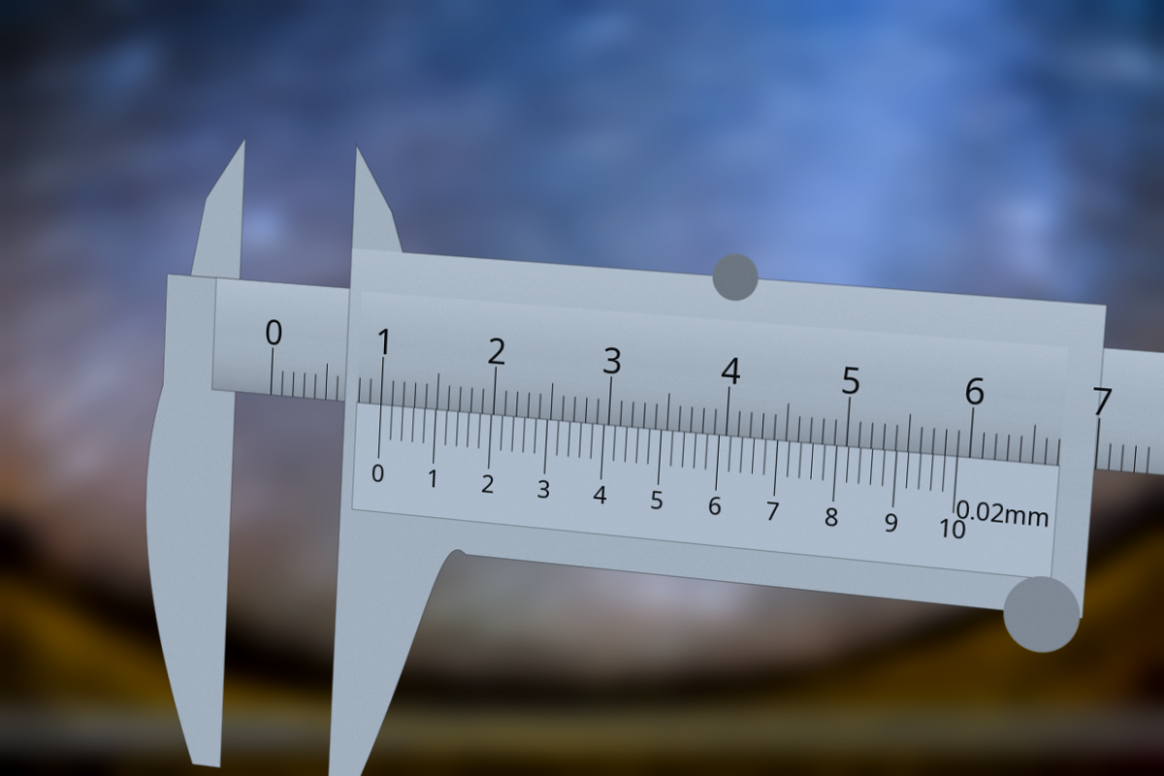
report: 10.0 (mm)
